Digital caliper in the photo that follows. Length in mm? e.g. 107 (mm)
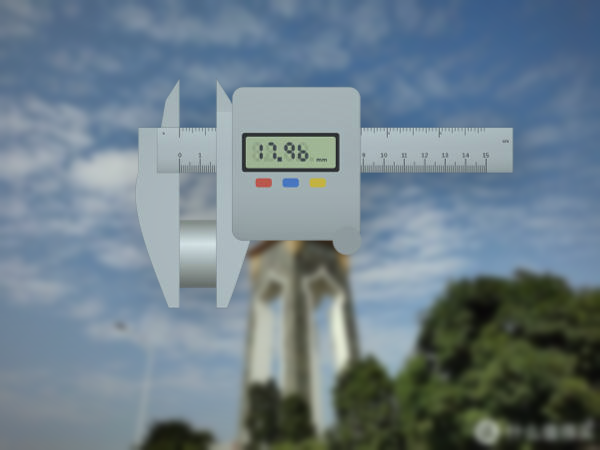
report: 17.96 (mm)
